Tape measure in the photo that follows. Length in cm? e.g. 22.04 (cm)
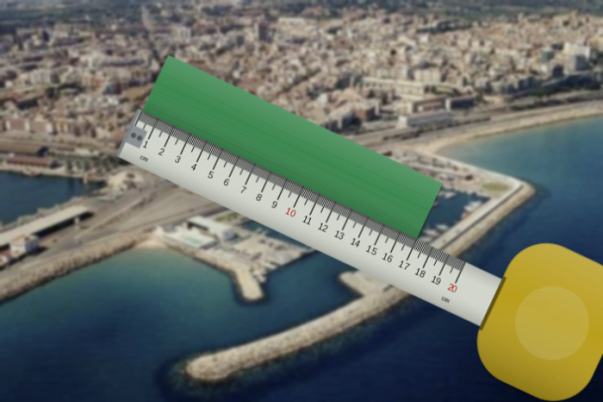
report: 17 (cm)
